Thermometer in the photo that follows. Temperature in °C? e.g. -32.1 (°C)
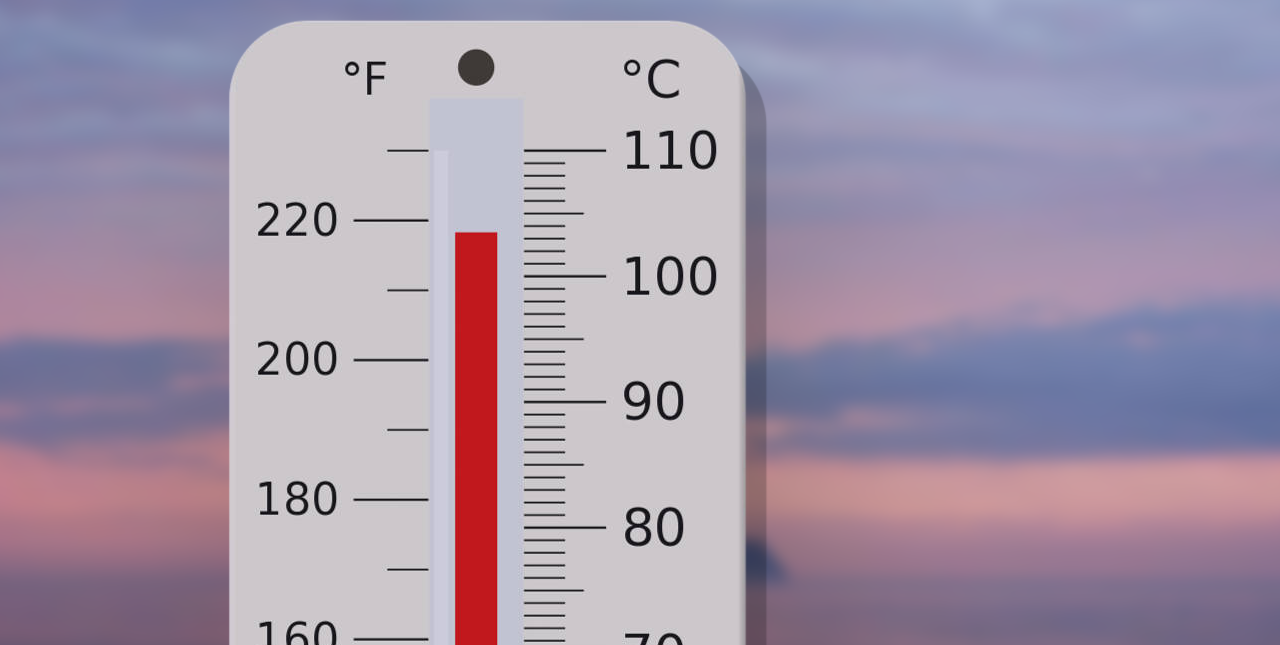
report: 103.5 (°C)
